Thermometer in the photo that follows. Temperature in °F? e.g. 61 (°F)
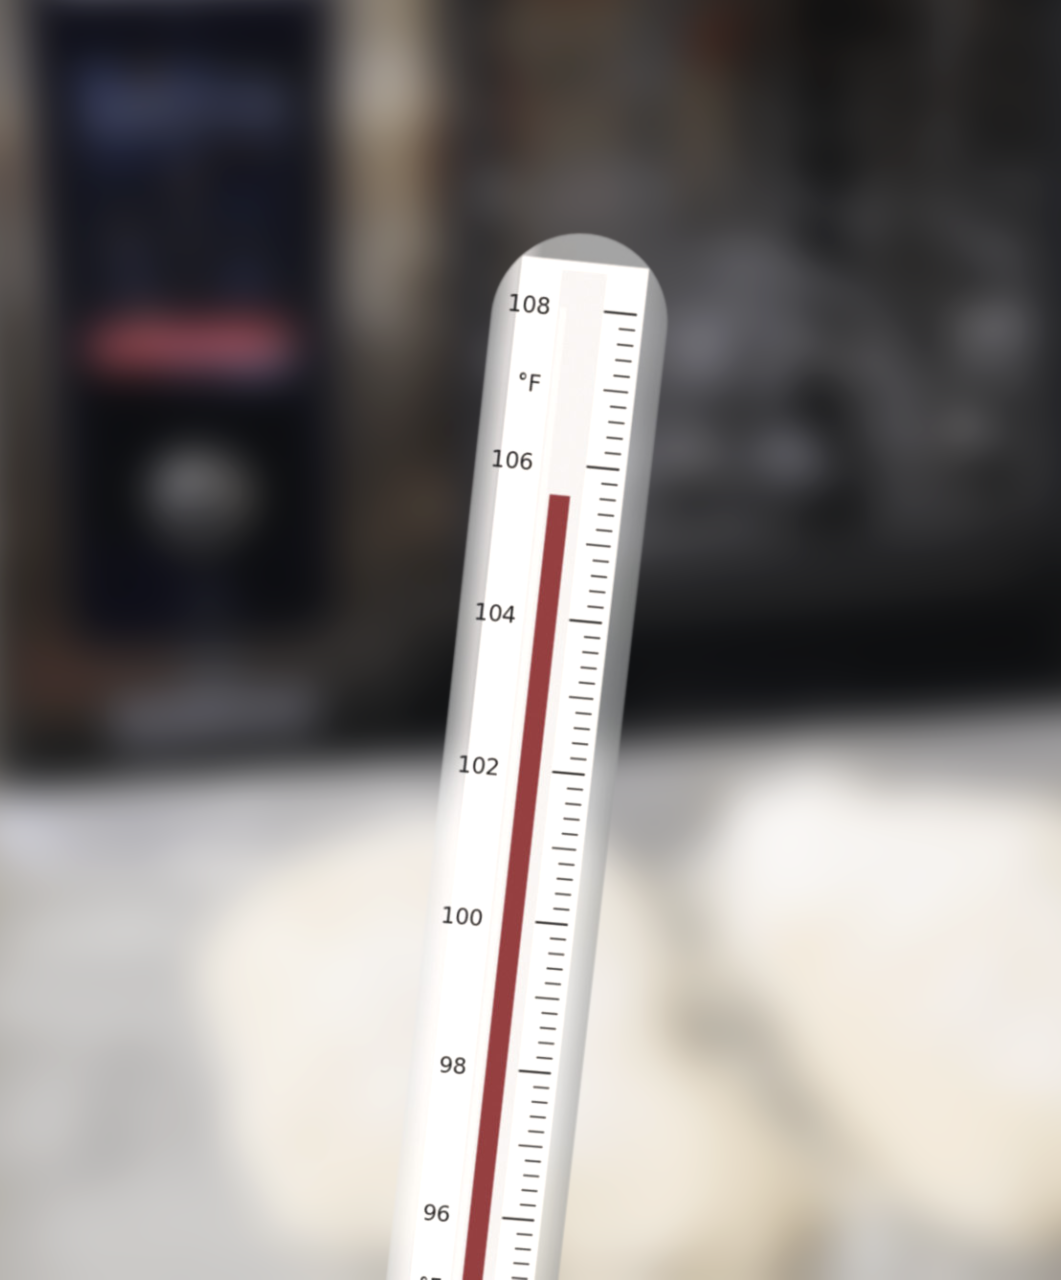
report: 105.6 (°F)
